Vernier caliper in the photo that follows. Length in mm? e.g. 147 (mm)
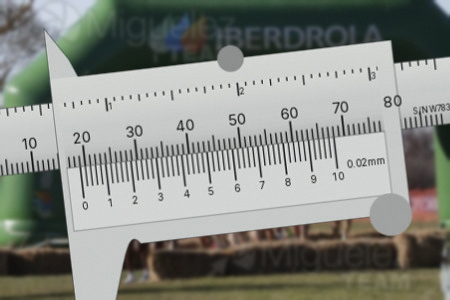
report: 19.0 (mm)
